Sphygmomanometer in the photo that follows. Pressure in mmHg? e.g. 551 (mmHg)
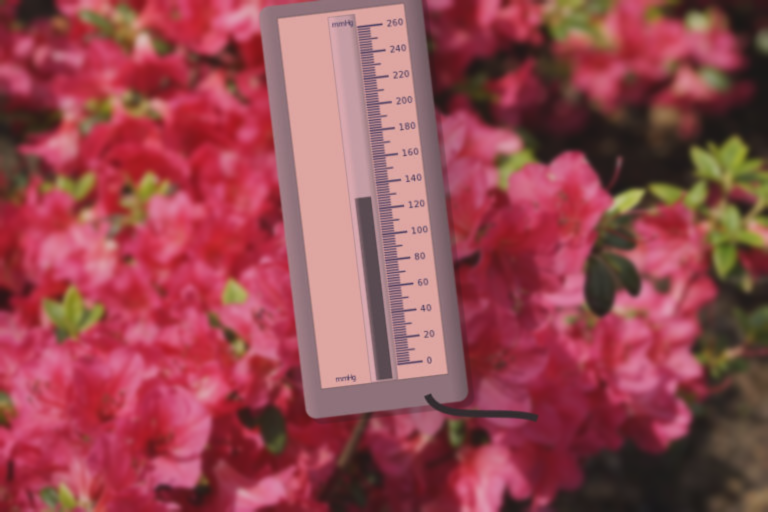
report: 130 (mmHg)
